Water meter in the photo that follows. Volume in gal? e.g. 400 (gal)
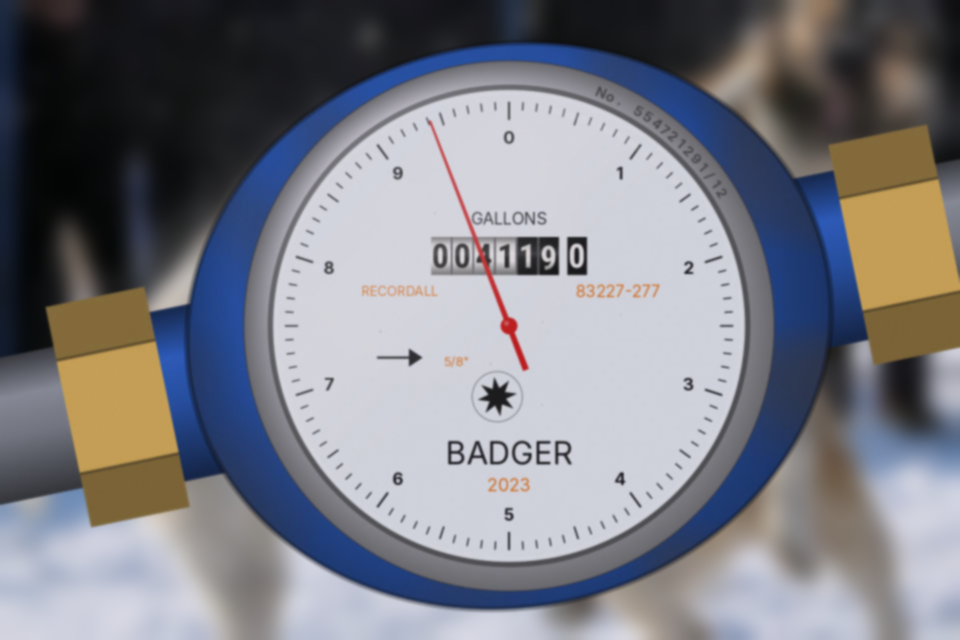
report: 41189.4 (gal)
